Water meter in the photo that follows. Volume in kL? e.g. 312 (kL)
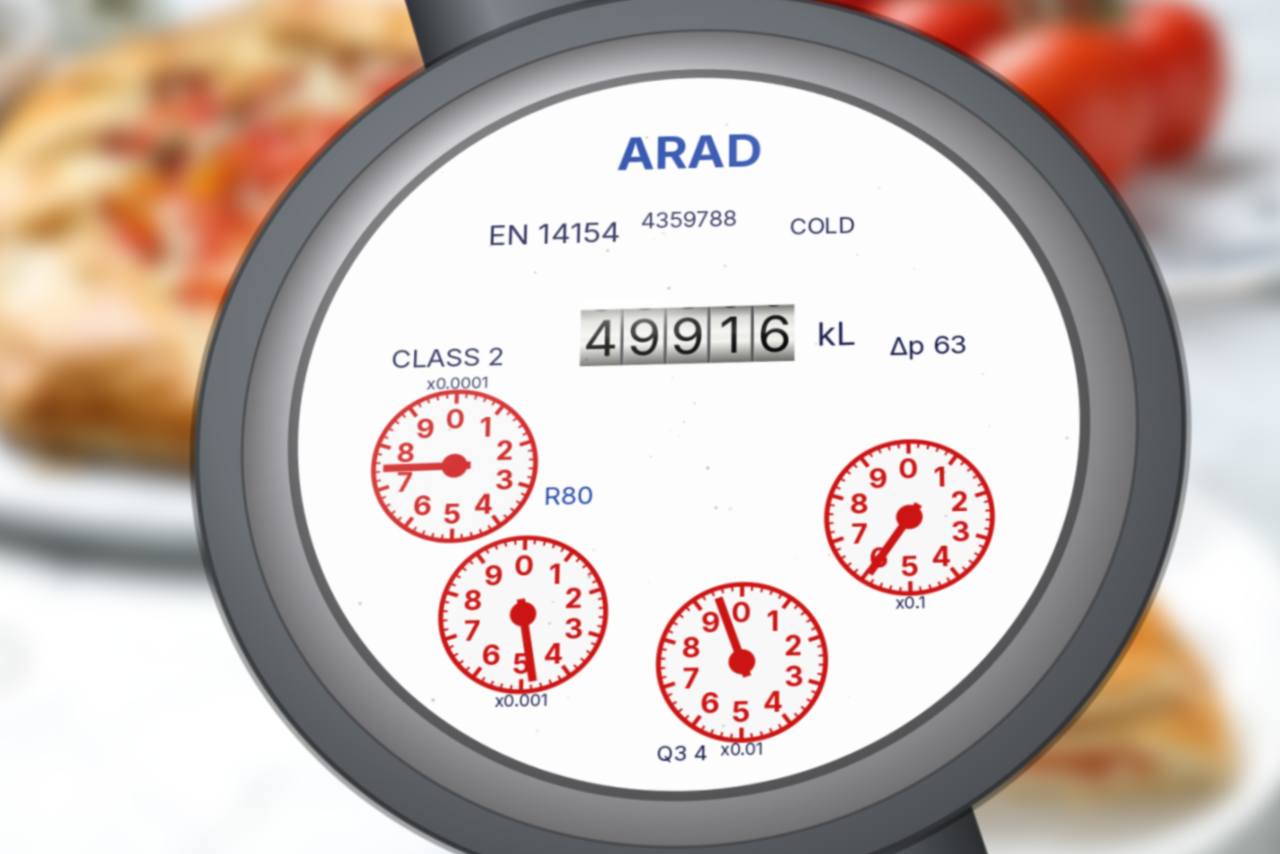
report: 49916.5947 (kL)
